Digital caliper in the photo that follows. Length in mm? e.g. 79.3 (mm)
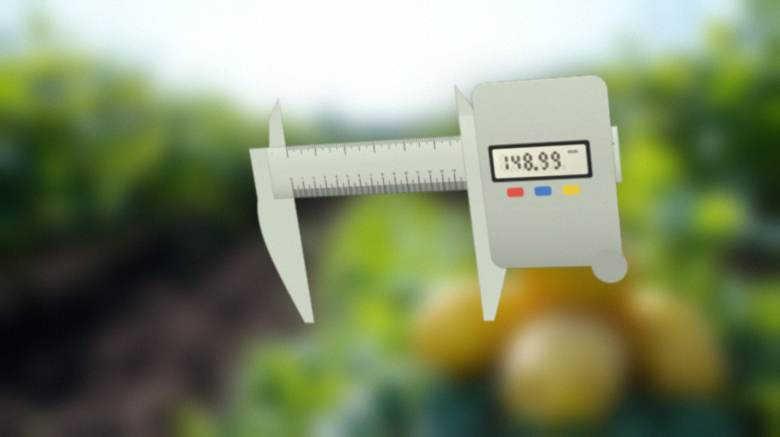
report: 148.99 (mm)
